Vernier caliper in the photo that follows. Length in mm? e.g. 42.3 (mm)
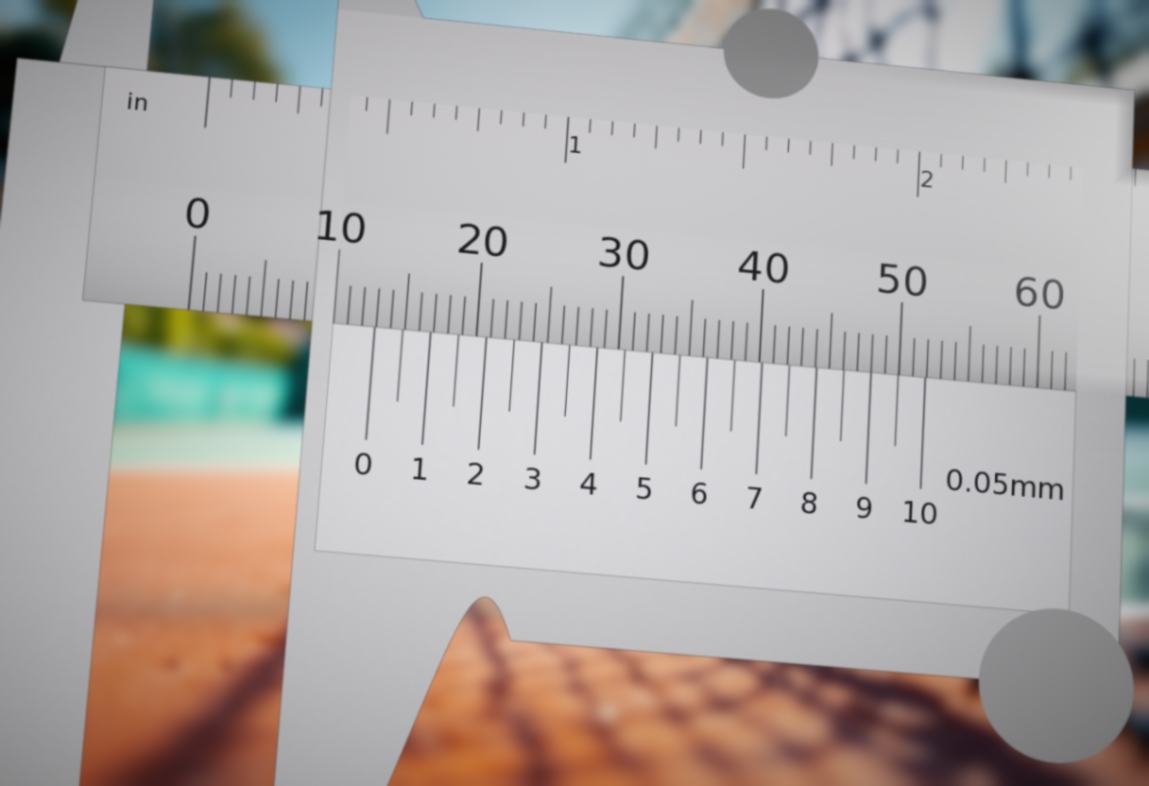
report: 12.9 (mm)
